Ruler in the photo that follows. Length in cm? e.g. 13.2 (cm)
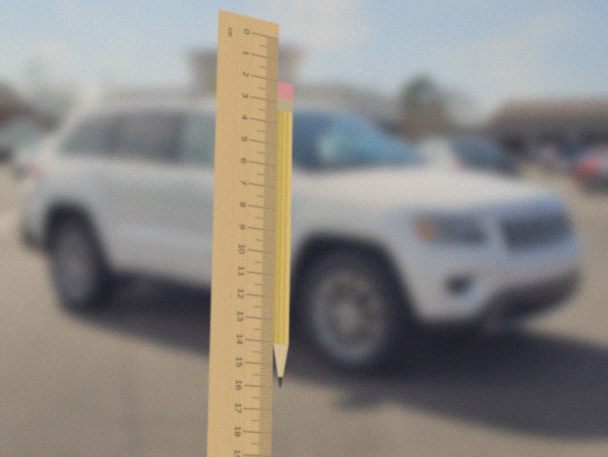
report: 14 (cm)
